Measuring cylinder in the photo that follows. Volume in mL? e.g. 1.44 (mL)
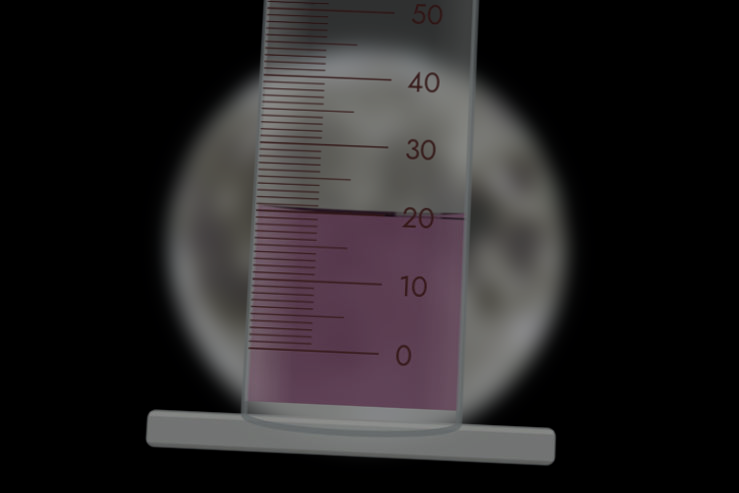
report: 20 (mL)
